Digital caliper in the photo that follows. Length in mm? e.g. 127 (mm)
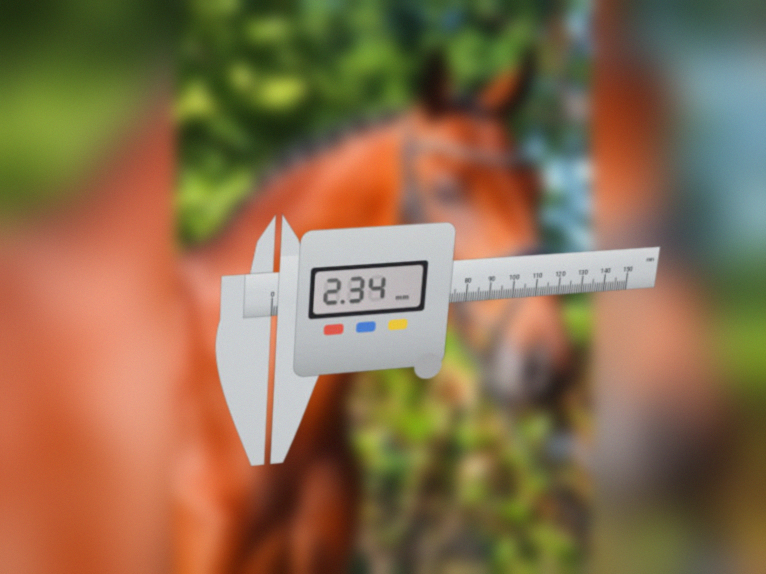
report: 2.34 (mm)
